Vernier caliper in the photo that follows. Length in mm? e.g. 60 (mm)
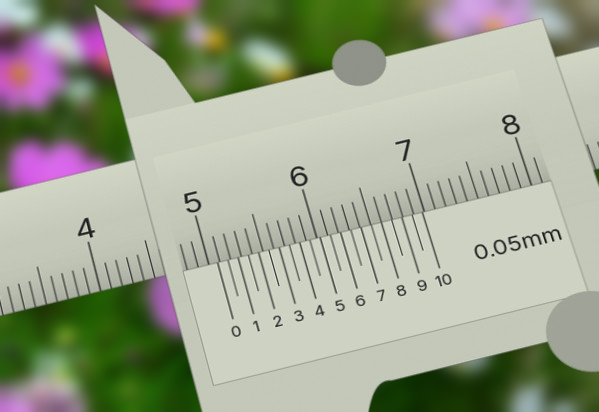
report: 50.8 (mm)
